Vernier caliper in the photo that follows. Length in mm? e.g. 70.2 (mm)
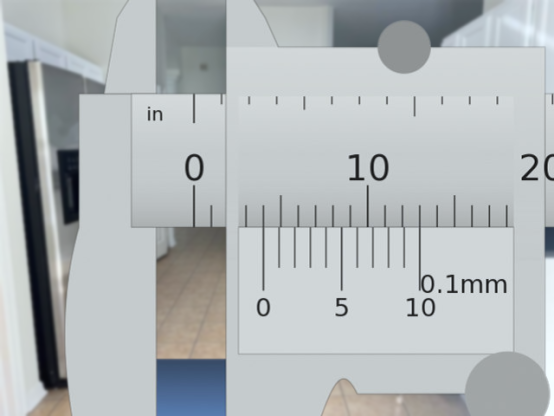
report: 4.0 (mm)
